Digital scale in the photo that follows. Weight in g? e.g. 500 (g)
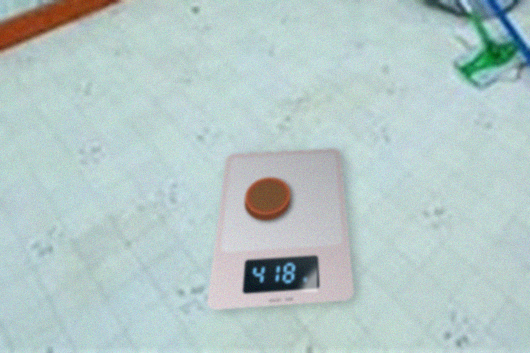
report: 418 (g)
